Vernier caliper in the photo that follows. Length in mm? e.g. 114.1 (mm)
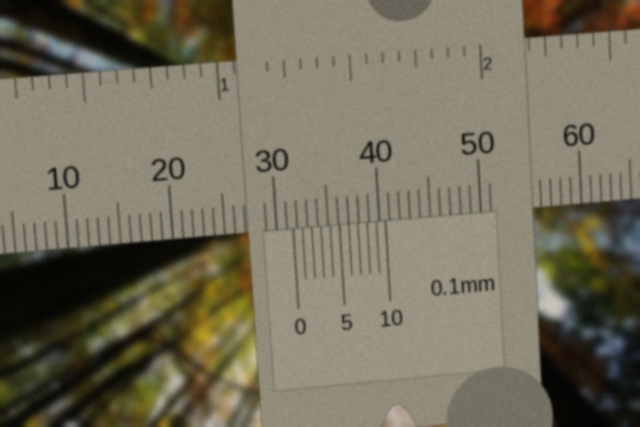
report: 31.6 (mm)
